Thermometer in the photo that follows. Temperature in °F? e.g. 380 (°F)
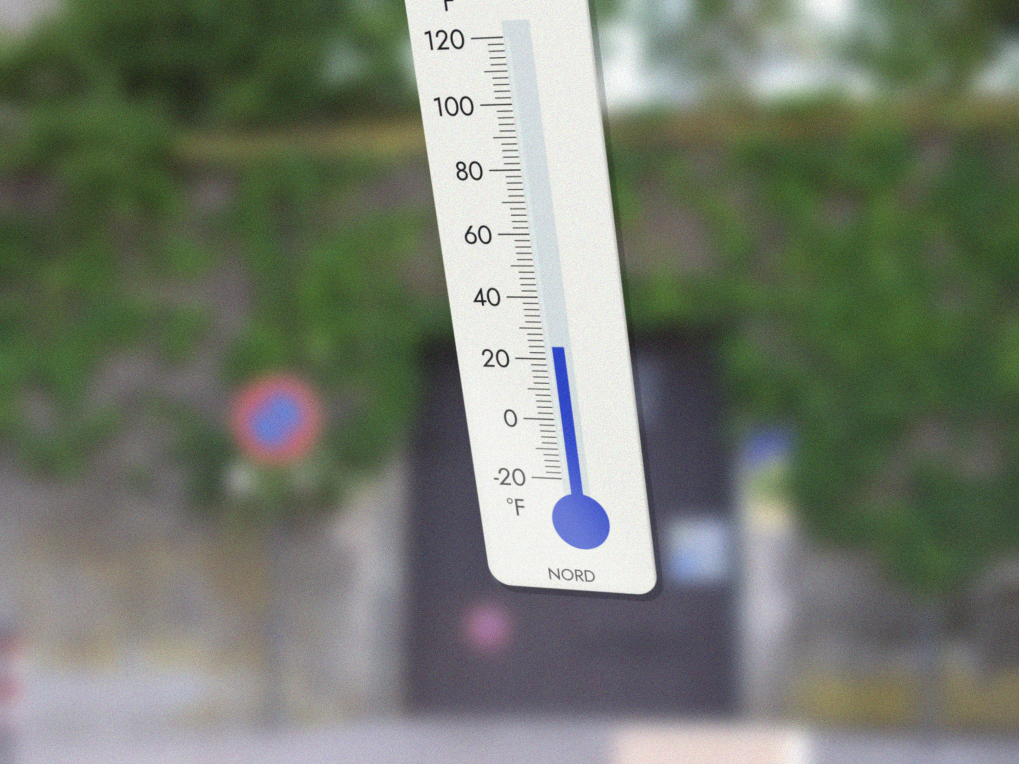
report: 24 (°F)
